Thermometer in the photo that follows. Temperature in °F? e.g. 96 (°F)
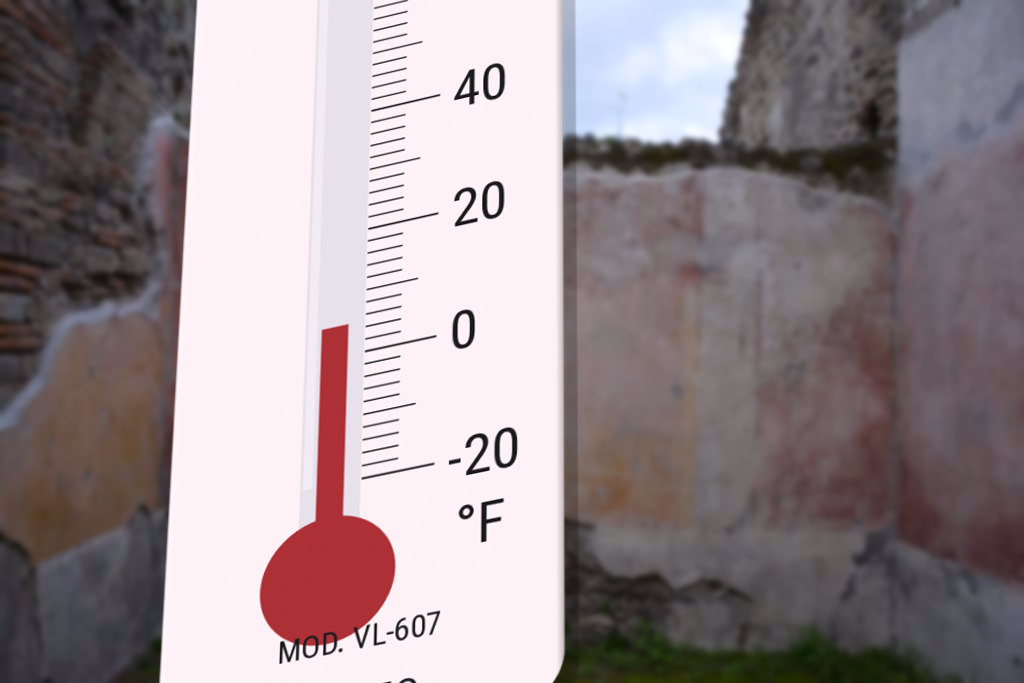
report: 5 (°F)
